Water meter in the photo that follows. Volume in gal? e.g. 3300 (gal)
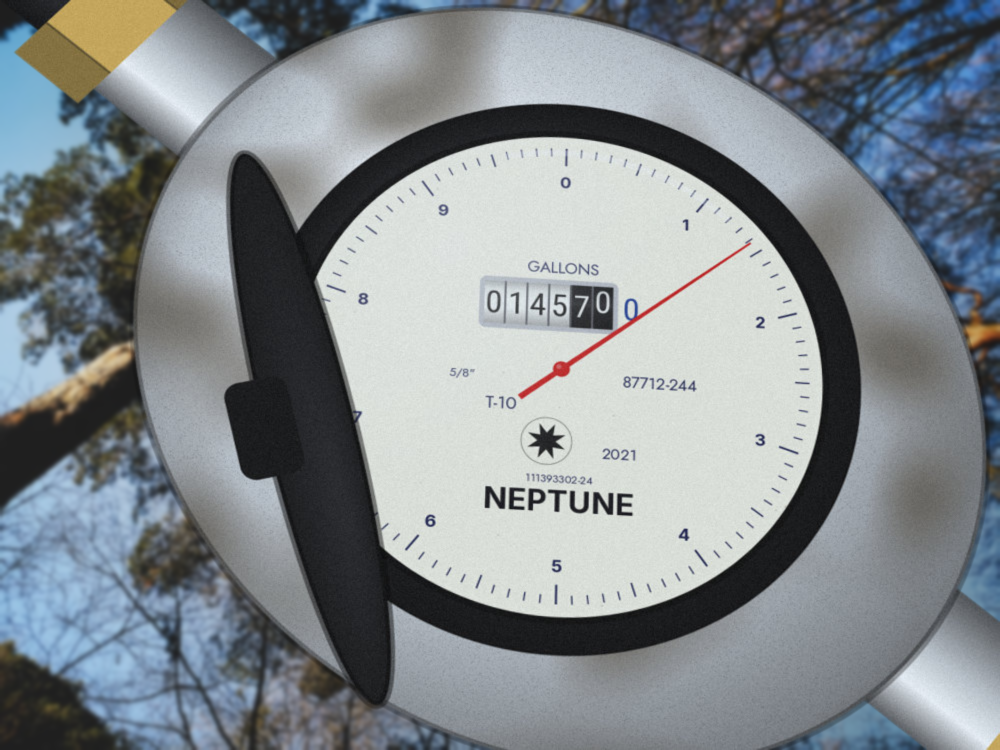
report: 145701.4 (gal)
